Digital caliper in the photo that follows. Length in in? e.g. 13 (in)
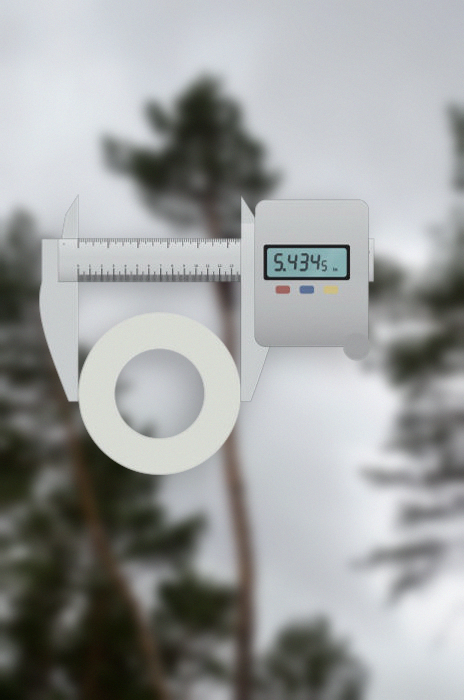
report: 5.4345 (in)
